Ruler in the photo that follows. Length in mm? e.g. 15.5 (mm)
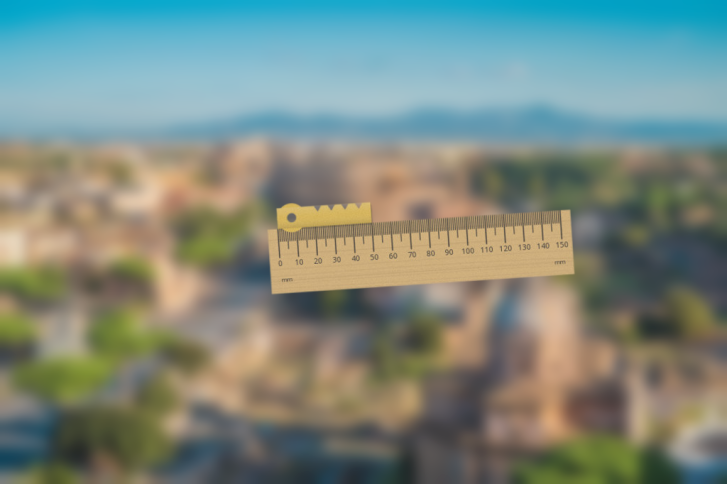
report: 50 (mm)
